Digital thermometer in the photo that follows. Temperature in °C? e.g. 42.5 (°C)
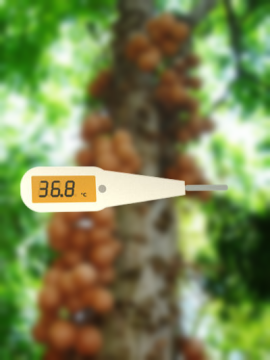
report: 36.8 (°C)
